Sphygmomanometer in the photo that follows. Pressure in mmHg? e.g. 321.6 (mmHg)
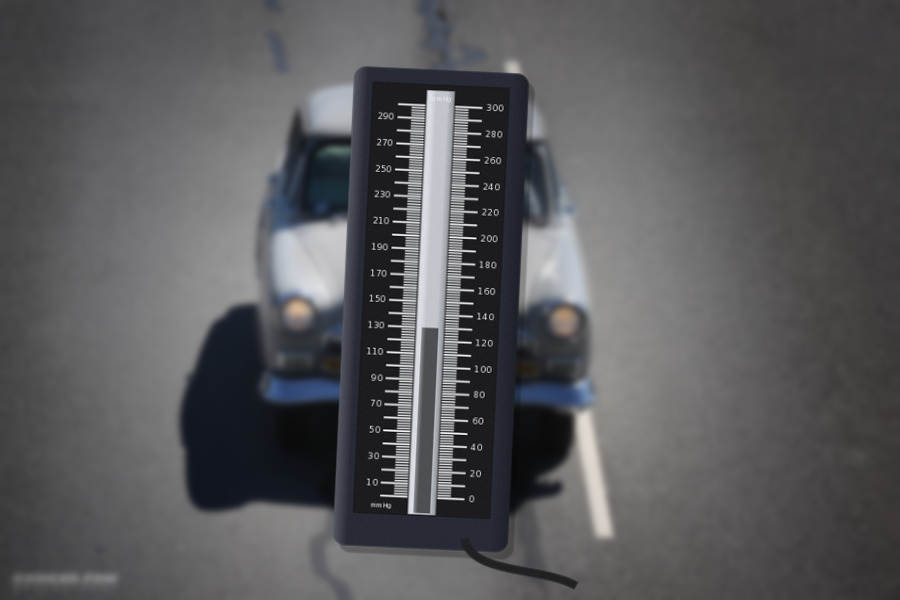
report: 130 (mmHg)
